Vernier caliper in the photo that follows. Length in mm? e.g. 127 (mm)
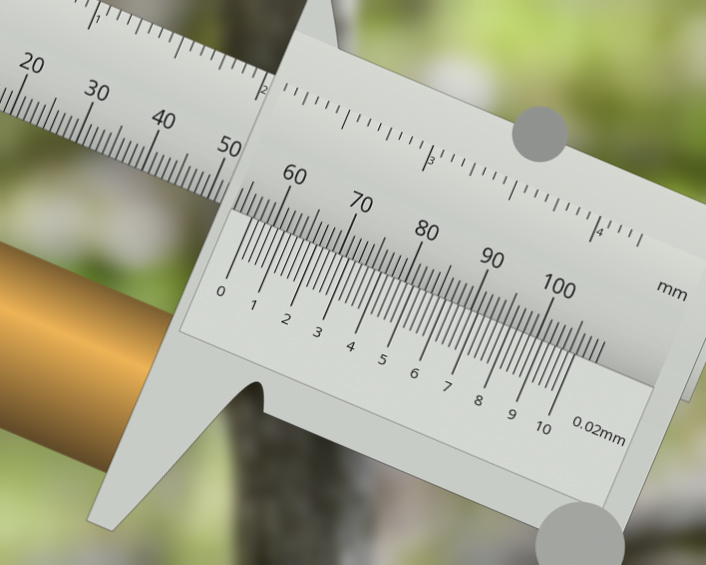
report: 56.8 (mm)
